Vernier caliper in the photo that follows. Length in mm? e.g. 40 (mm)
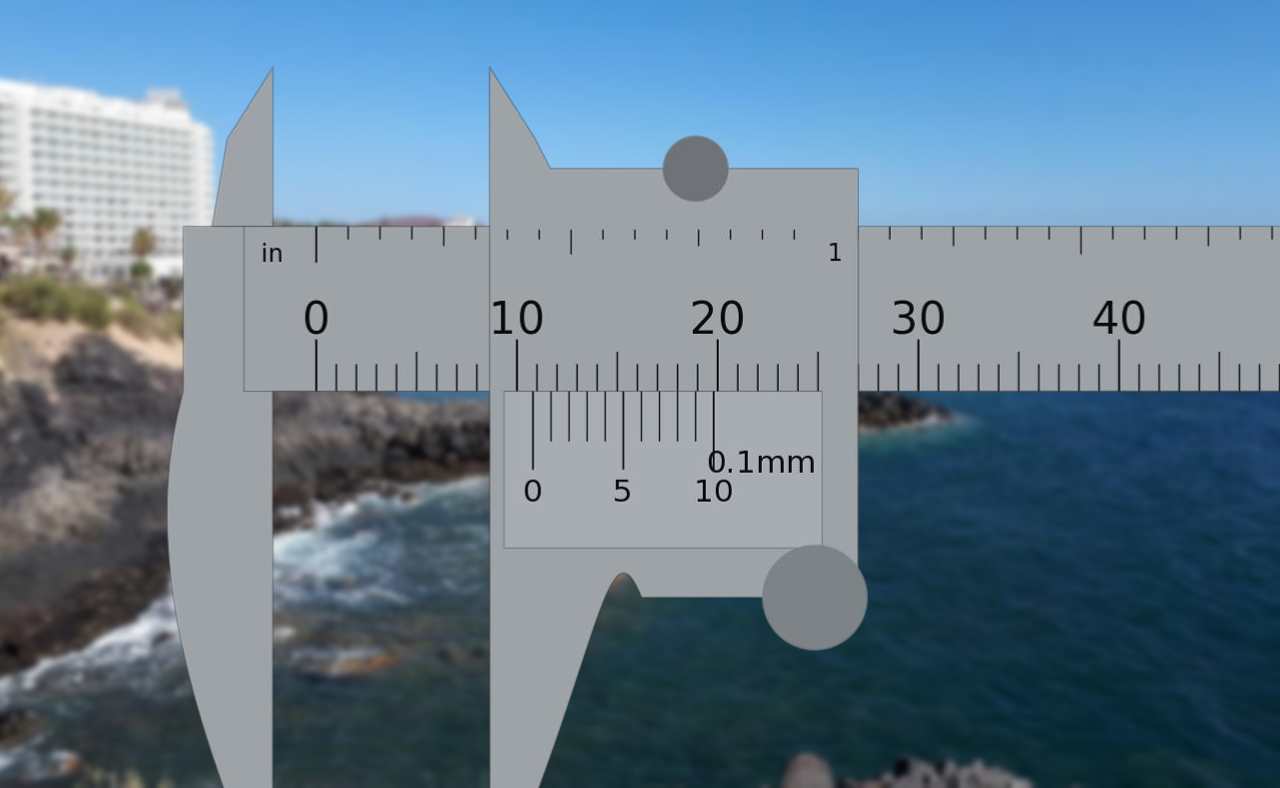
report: 10.8 (mm)
